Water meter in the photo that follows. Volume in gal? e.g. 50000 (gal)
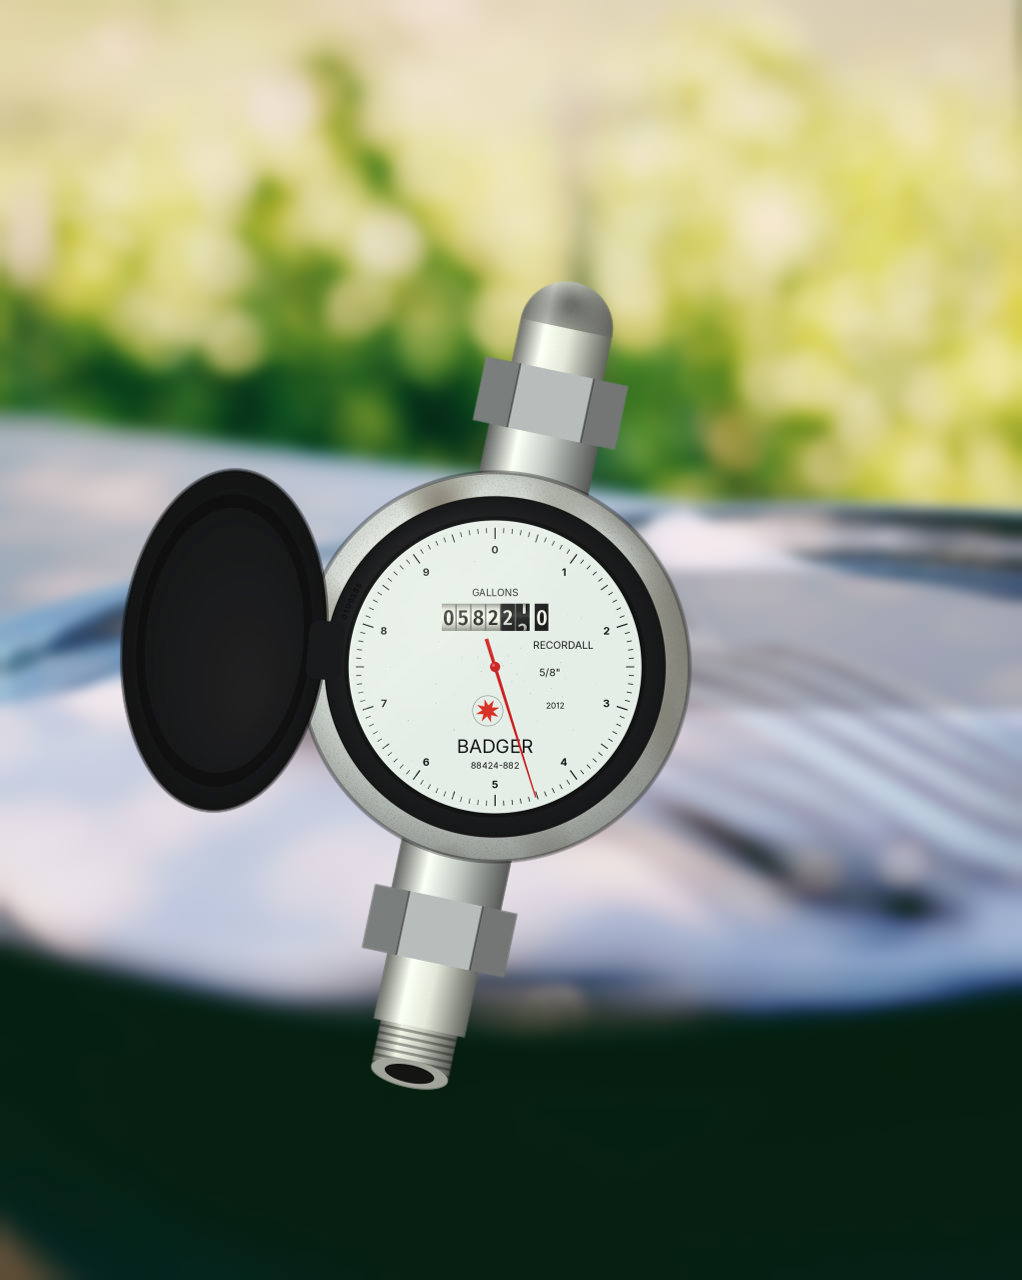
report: 582214.5 (gal)
